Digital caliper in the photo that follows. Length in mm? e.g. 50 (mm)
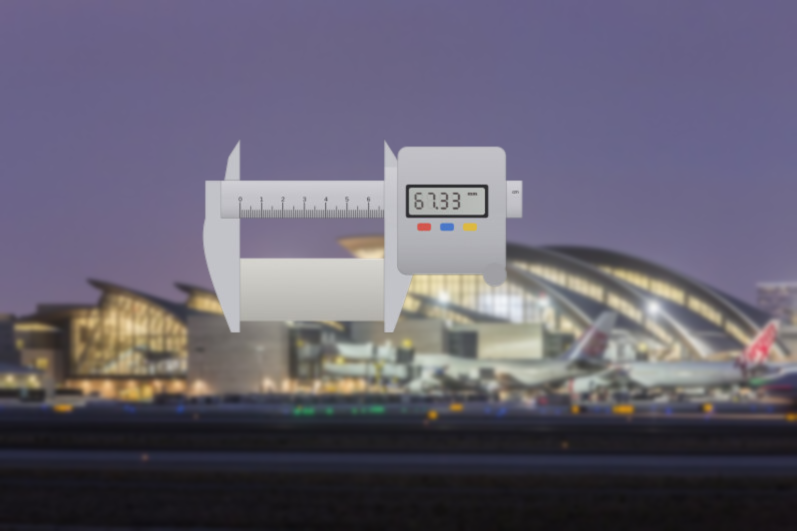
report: 67.33 (mm)
